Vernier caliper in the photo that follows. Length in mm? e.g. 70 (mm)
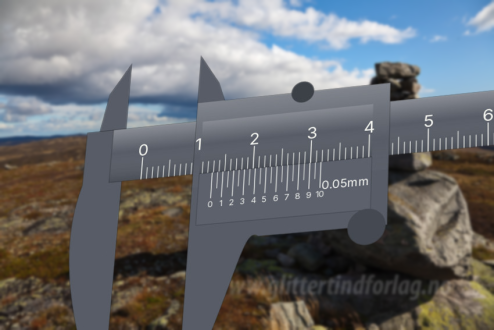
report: 12.8 (mm)
